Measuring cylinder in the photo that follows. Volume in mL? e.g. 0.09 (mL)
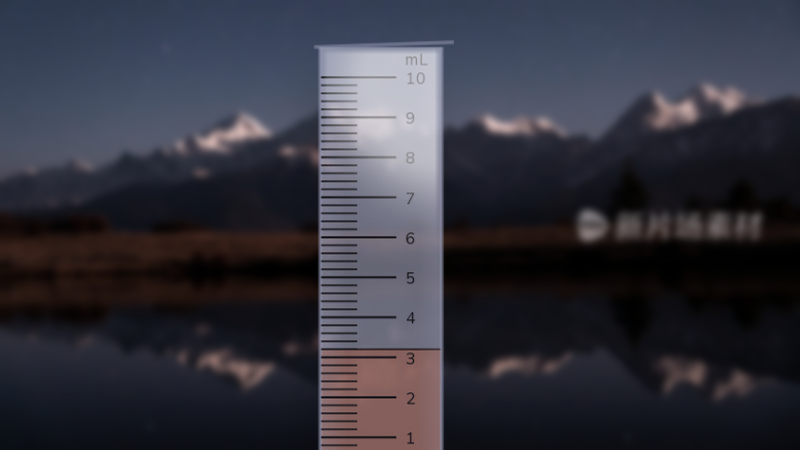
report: 3.2 (mL)
